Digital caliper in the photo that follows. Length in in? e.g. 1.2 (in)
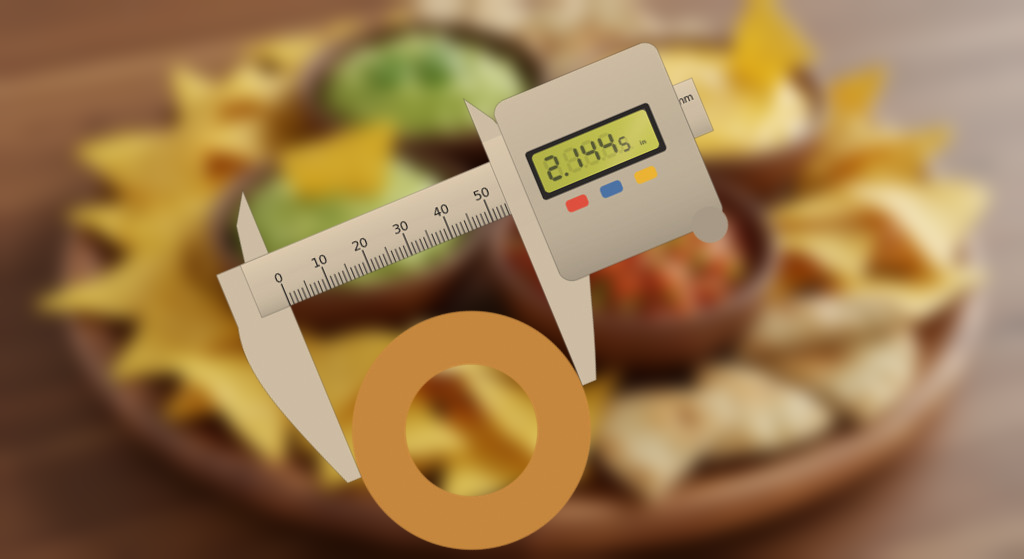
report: 2.1445 (in)
